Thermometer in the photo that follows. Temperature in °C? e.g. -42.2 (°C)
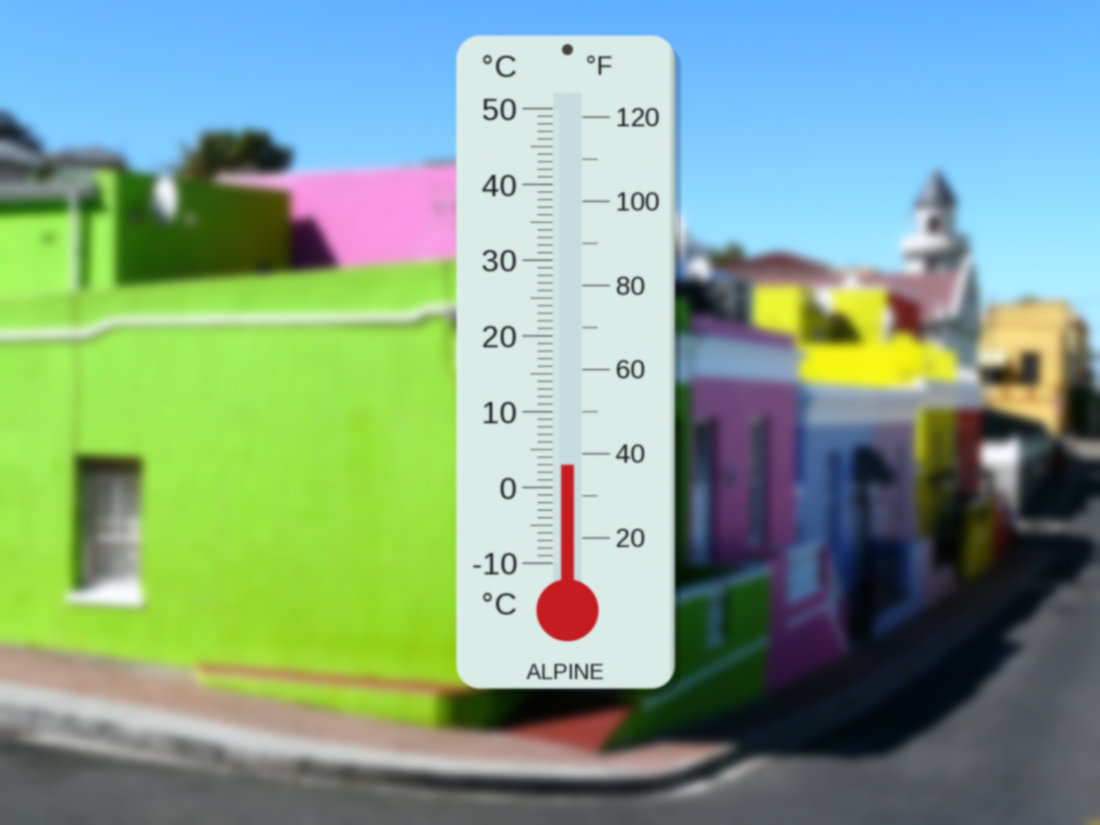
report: 3 (°C)
